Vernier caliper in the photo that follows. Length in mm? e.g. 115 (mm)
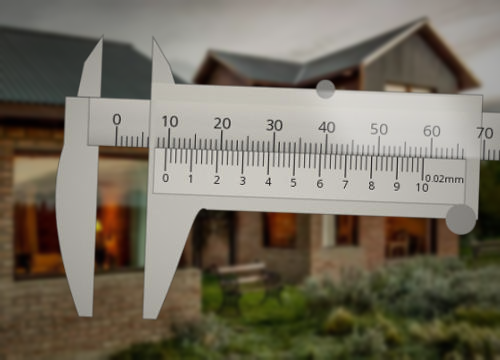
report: 9.5 (mm)
